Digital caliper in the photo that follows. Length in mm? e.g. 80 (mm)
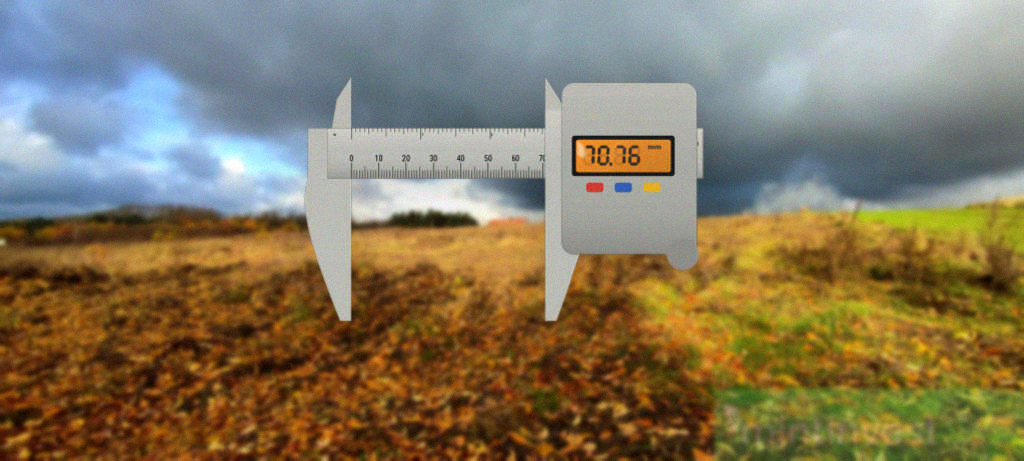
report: 70.76 (mm)
